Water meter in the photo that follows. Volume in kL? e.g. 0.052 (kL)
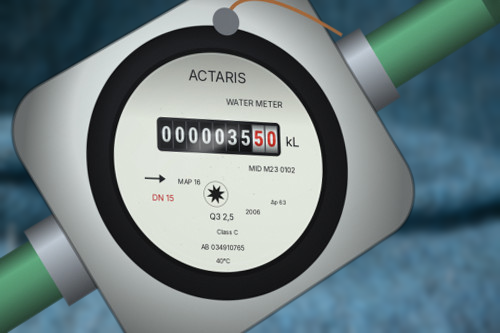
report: 35.50 (kL)
